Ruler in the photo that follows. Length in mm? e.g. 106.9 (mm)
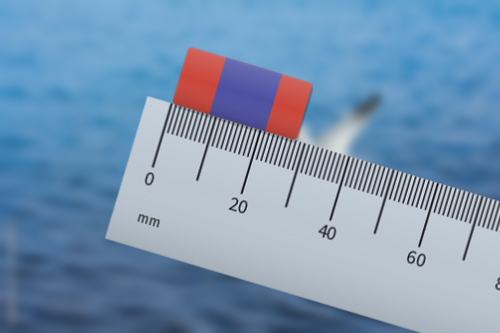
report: 28 (mm)
